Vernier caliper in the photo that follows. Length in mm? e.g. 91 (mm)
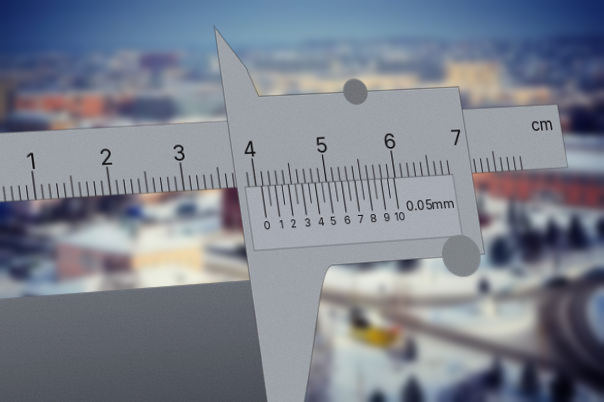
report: 40.8 (mm)
